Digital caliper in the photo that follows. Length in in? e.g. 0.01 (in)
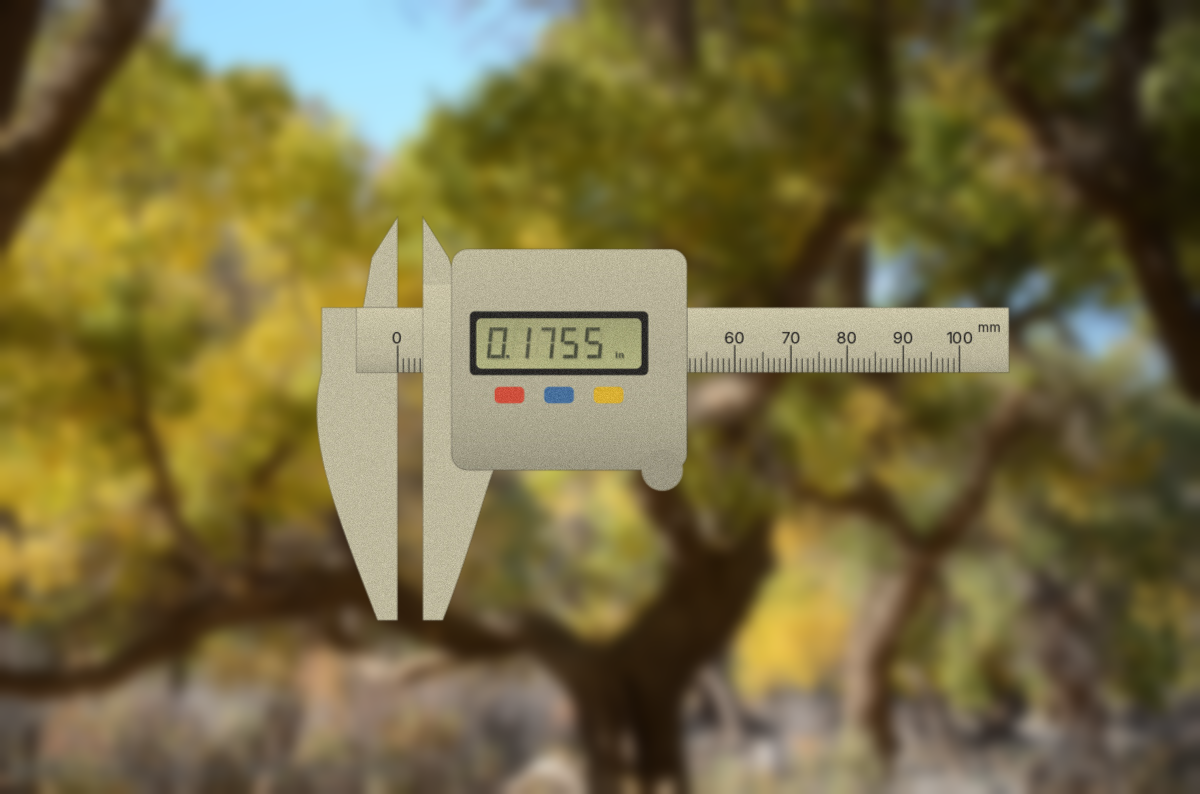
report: 0.1755 (in)
